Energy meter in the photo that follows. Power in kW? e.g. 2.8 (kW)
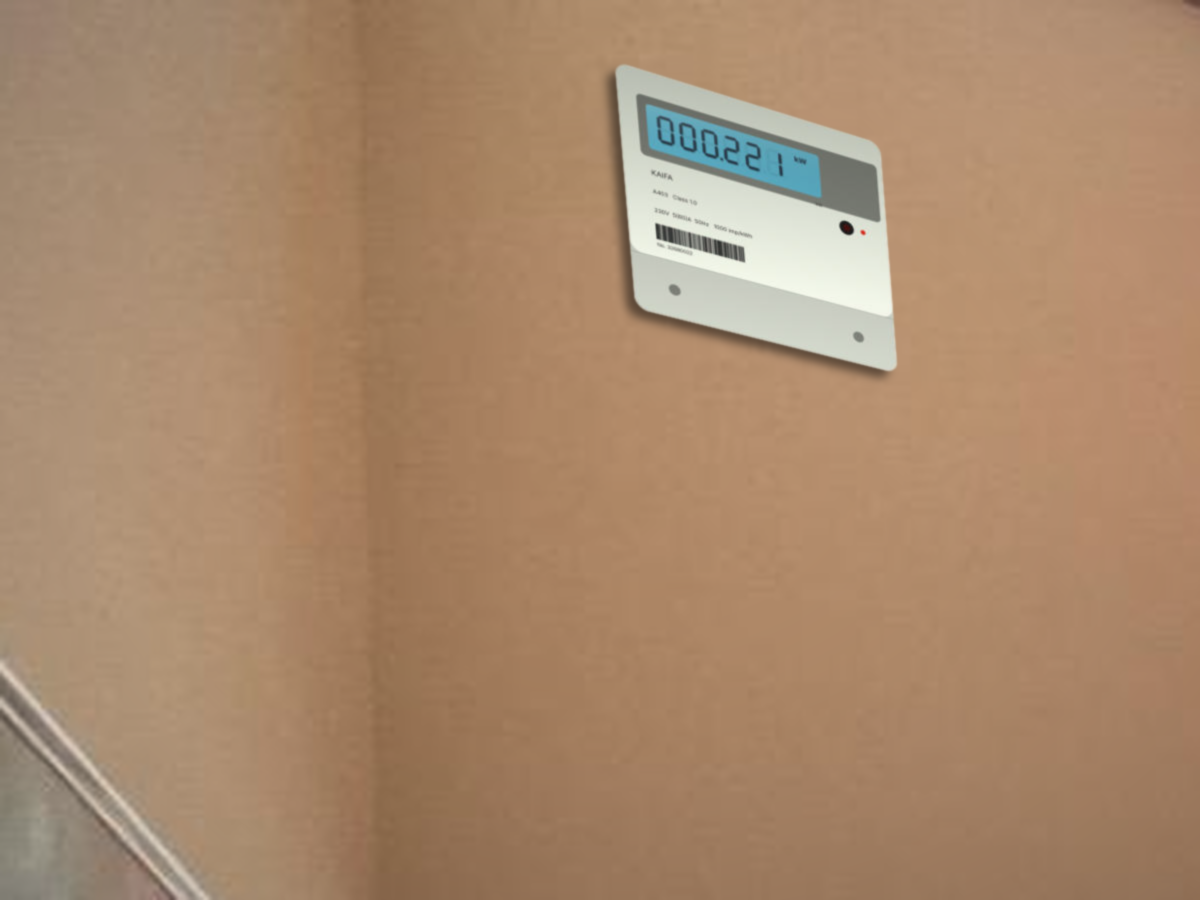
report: 0.221 (kW)
